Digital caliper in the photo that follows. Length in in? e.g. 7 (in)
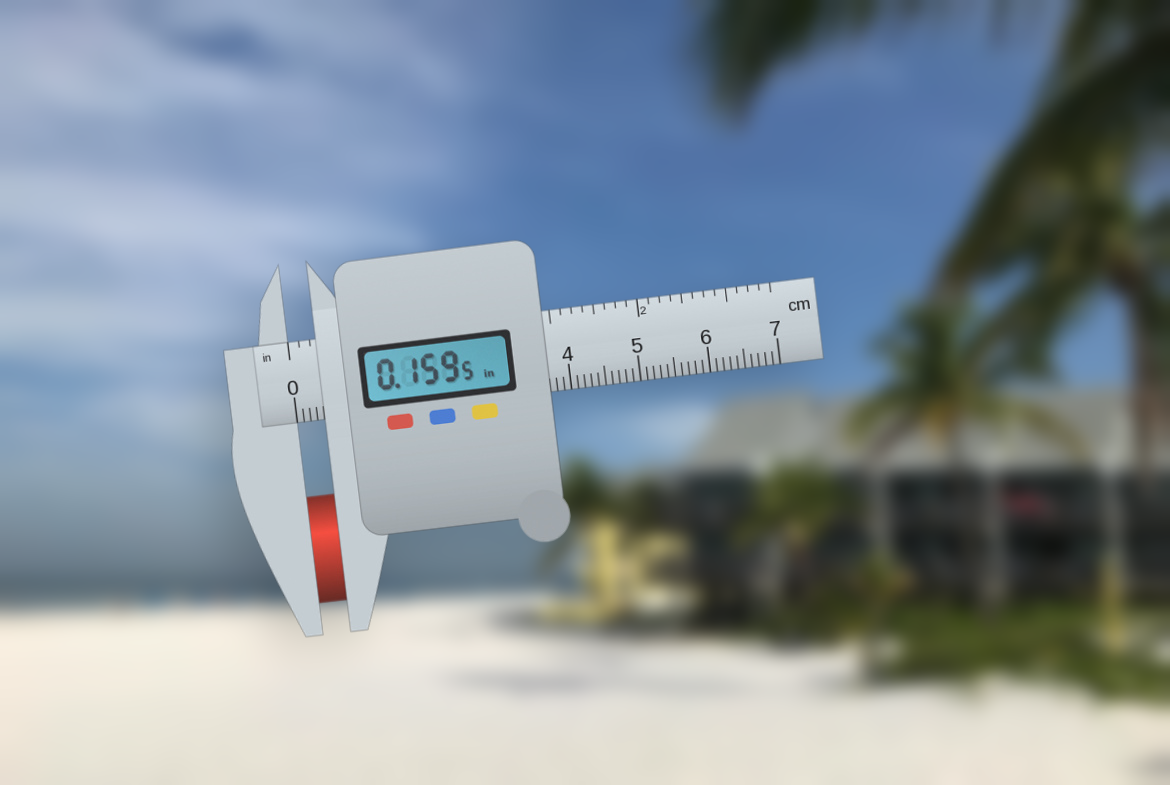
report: 0.1595 (in)
